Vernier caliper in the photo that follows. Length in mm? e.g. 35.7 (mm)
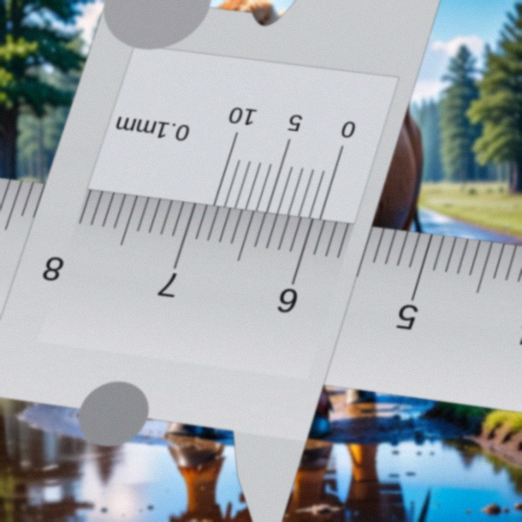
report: 59.4 (mm)
